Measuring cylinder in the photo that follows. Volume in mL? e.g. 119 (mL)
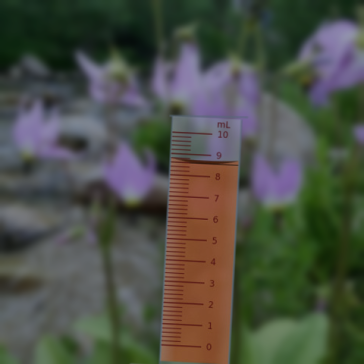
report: 8.6 (mL)
